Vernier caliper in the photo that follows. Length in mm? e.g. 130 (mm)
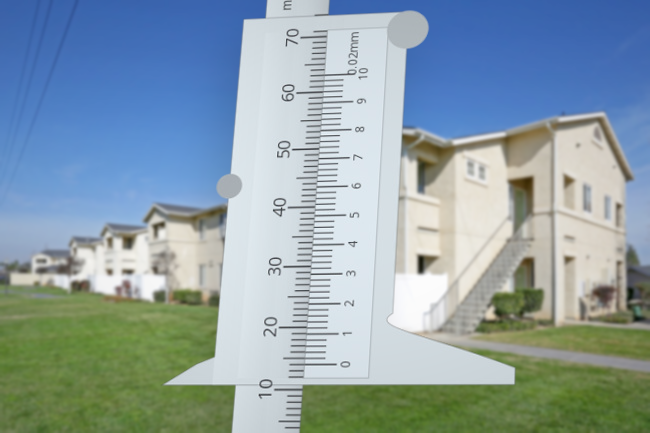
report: 14.0 (mm)
